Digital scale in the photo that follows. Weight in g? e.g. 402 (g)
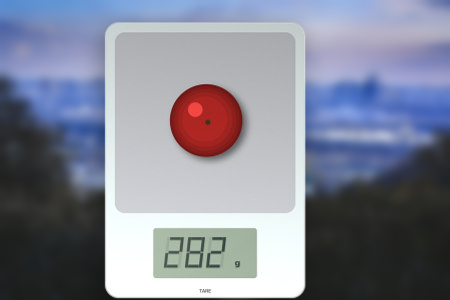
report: 282 (g)
